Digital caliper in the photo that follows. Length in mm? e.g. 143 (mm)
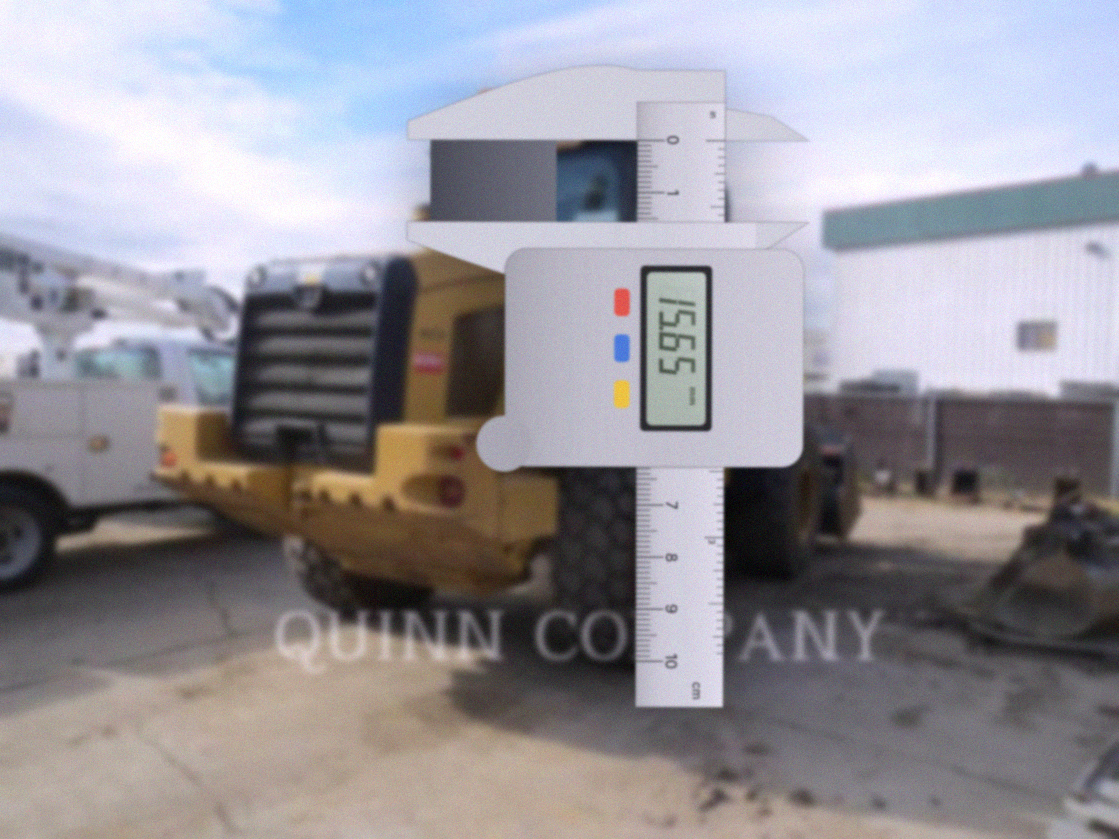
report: 15.65 (mm)
